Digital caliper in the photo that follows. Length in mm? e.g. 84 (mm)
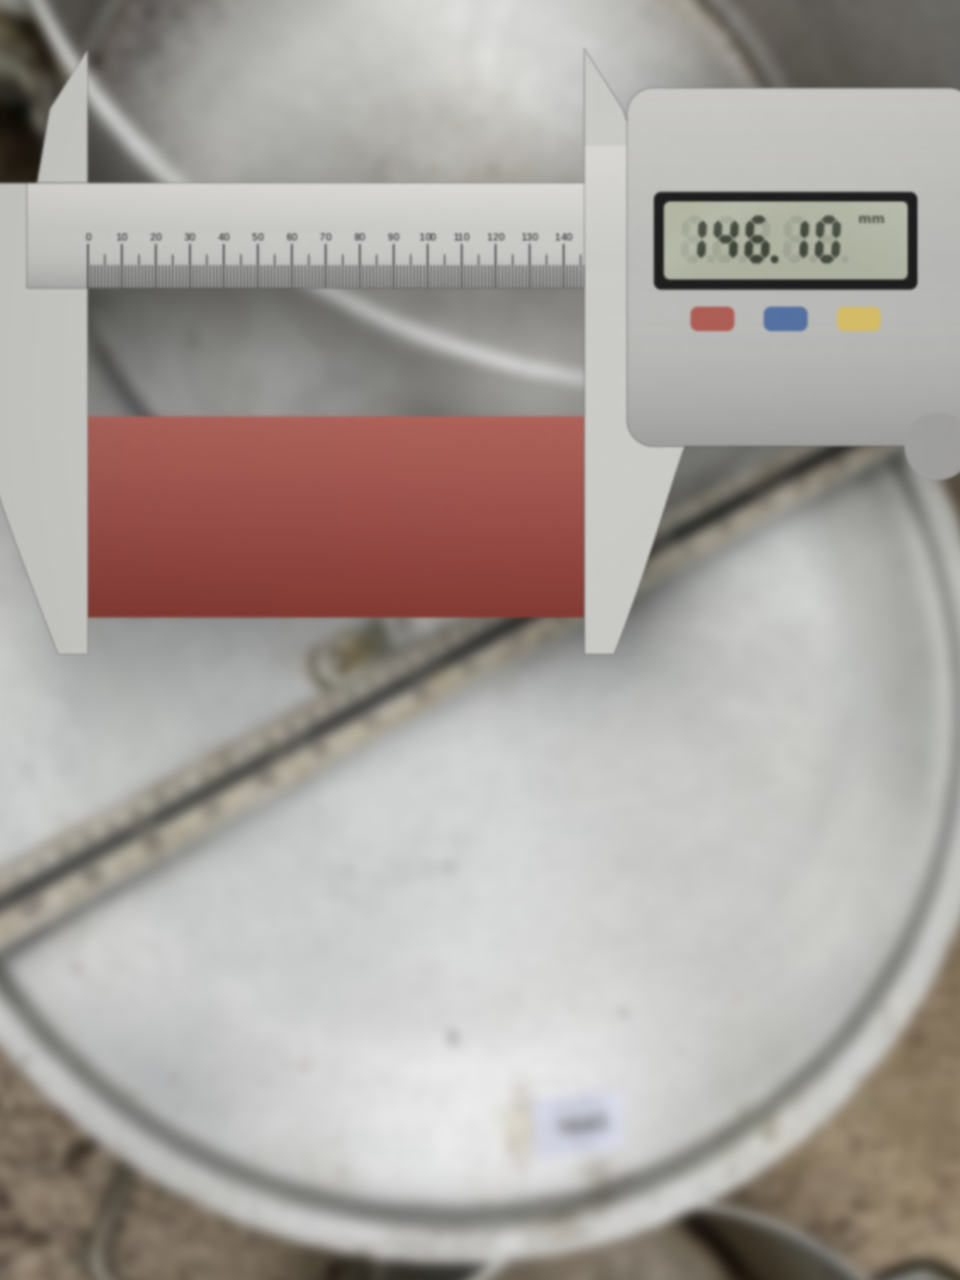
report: 146.10 (mm)
